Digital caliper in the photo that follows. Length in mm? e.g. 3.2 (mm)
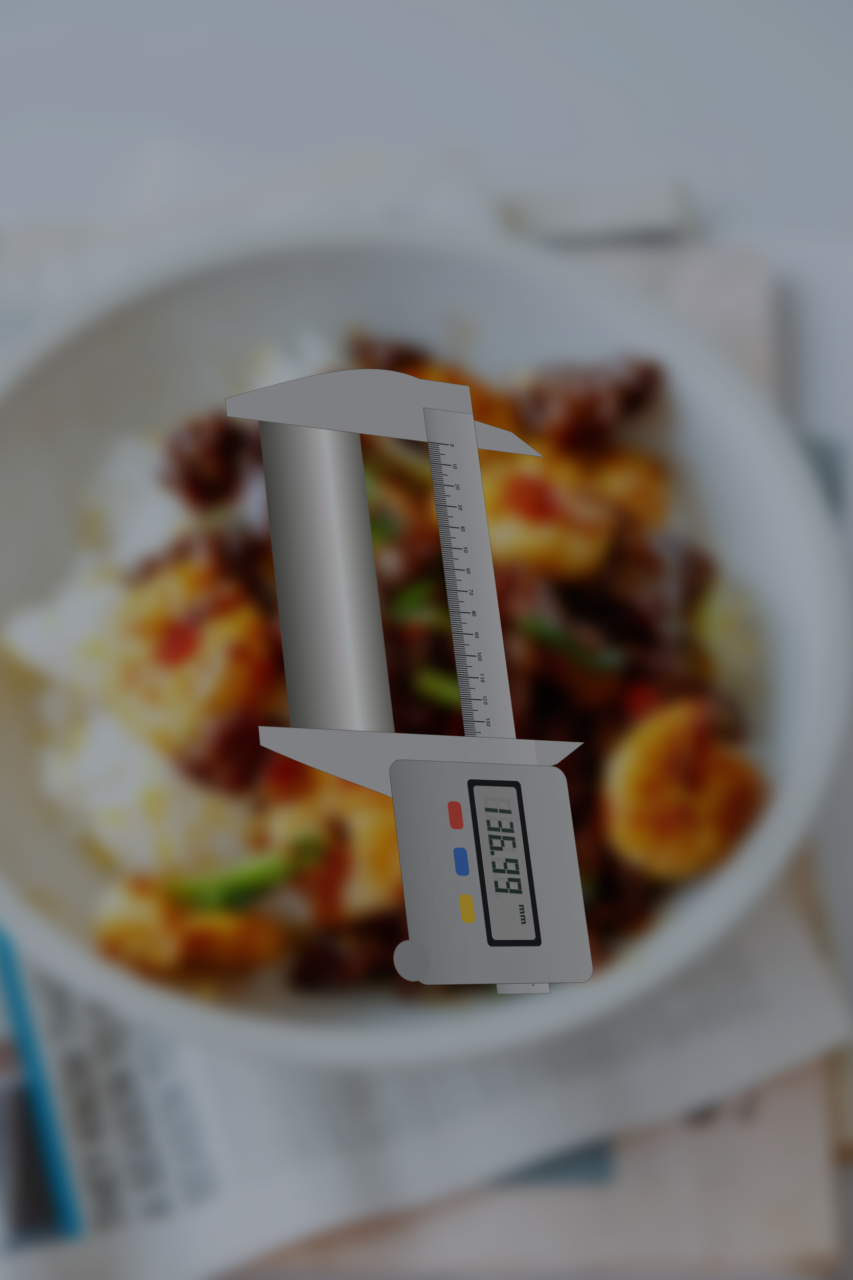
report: 136.99 (mm)
